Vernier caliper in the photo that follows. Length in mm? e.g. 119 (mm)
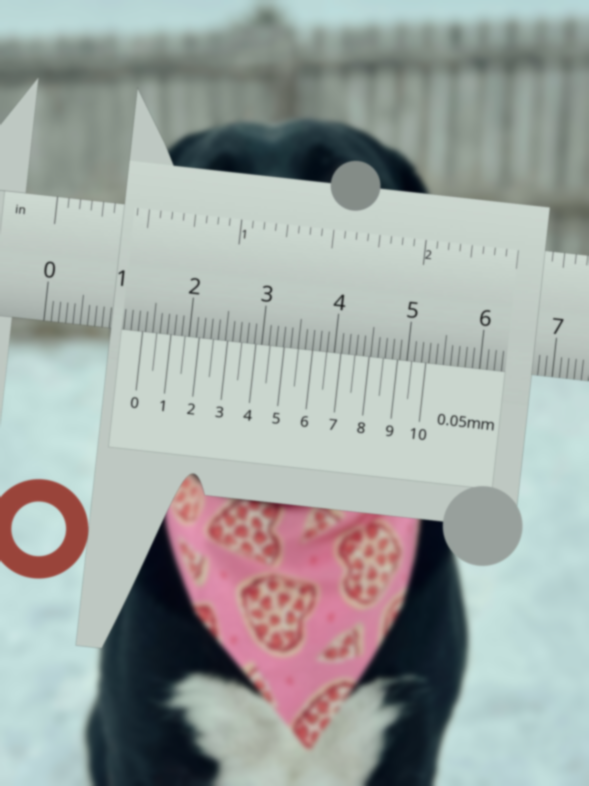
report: 13.6 (mm)
